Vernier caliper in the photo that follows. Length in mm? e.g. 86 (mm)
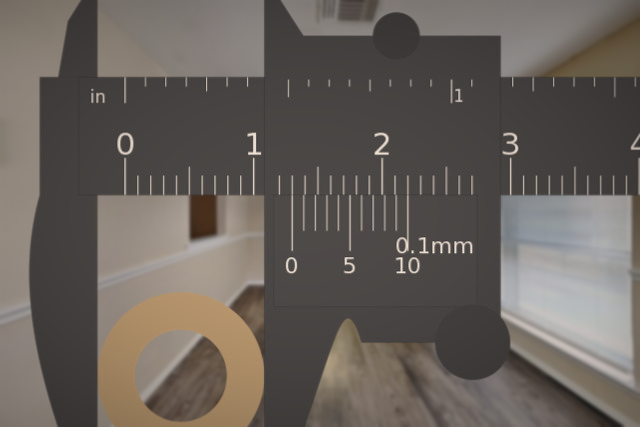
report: 13.0 (mm)
